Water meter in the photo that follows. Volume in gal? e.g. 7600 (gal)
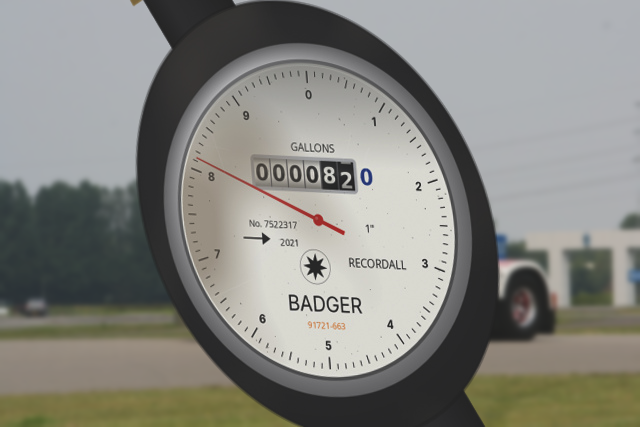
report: 818.1 (gal)
